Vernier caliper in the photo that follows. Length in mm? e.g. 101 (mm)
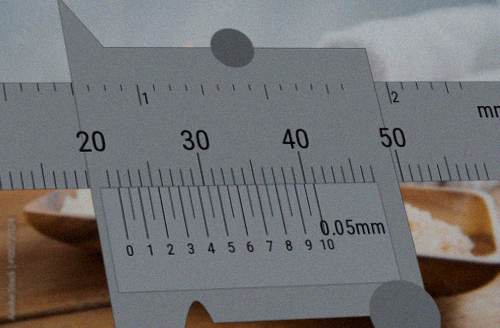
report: 21.8 (mm)
